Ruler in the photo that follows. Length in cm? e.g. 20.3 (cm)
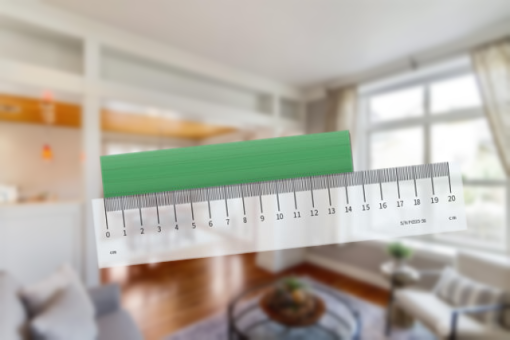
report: 14.5 (cm)
